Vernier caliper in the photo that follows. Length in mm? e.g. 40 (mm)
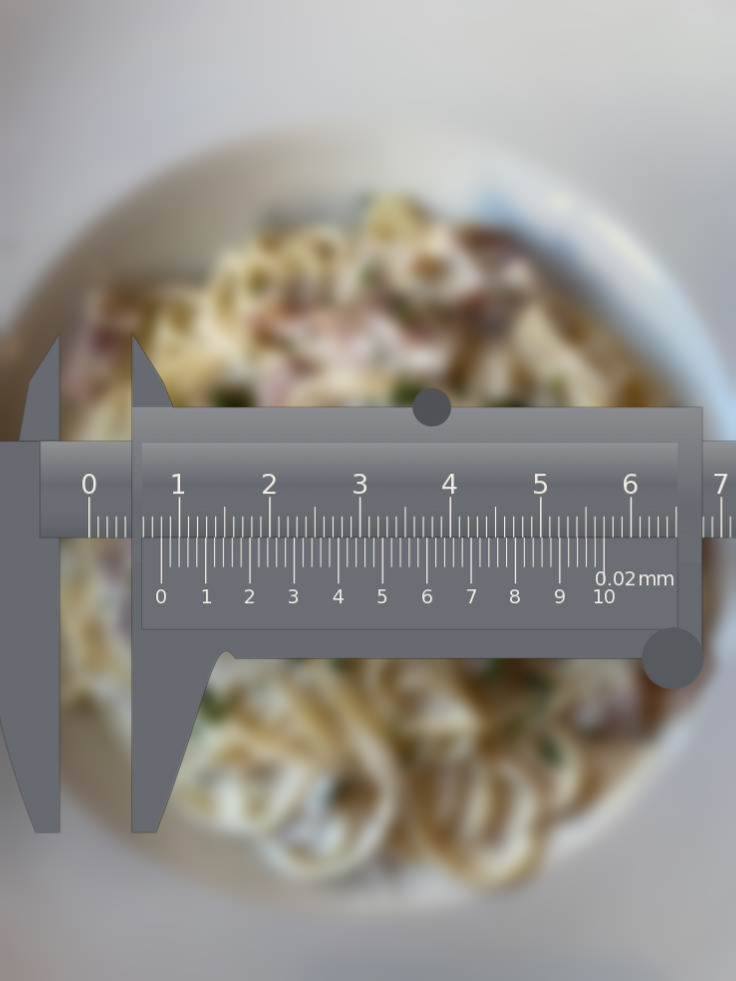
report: 8.0 (mm)
